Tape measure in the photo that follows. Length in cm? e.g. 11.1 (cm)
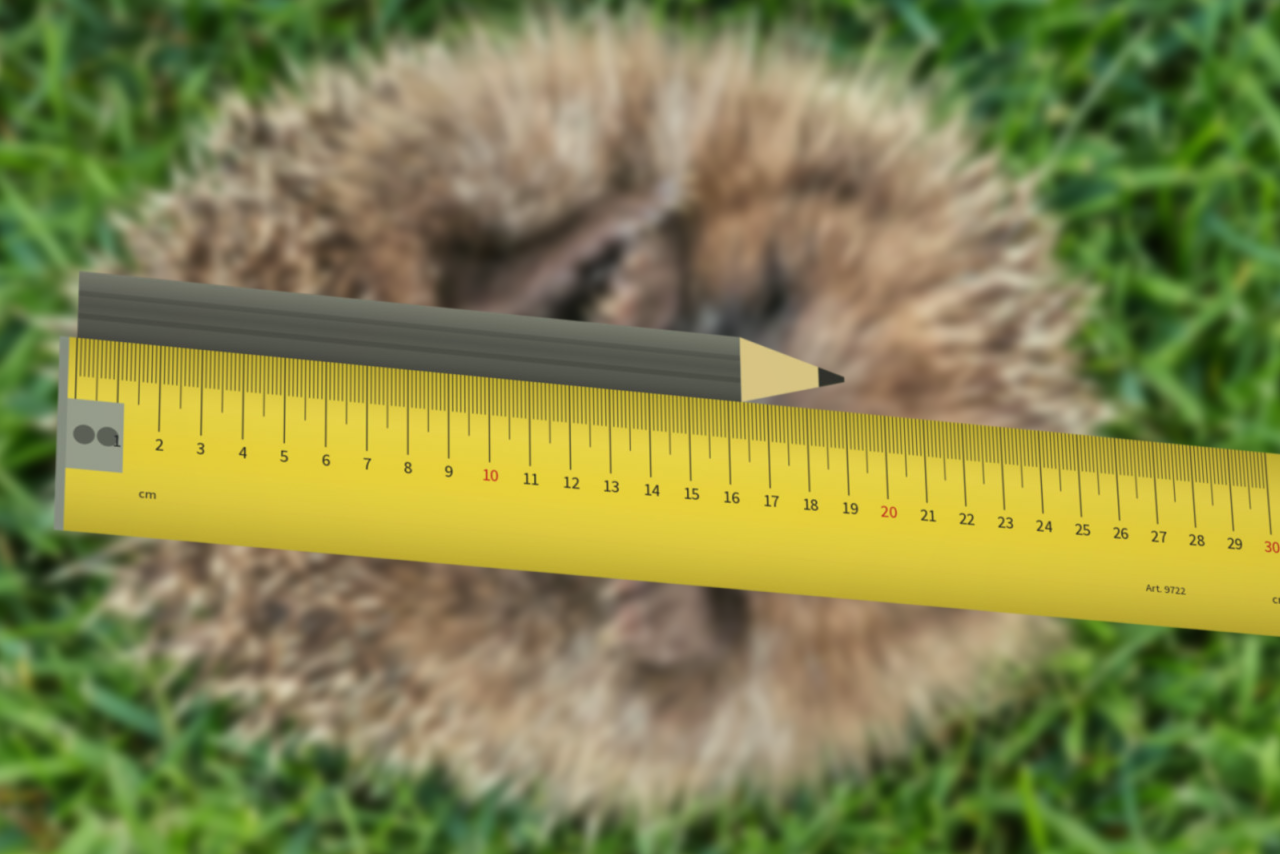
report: 19 (cm)
